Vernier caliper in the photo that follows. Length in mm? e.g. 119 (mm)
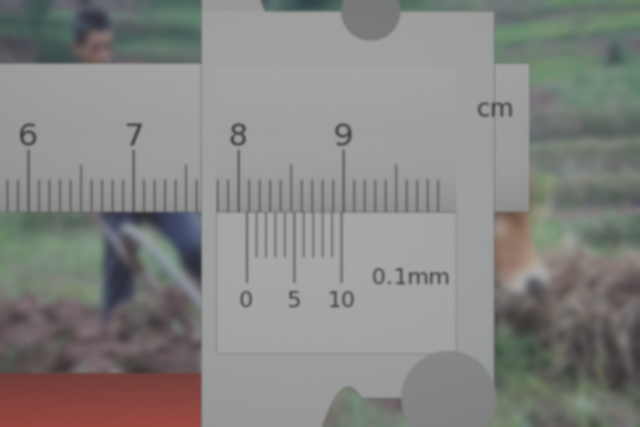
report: 80.8 (mm)
